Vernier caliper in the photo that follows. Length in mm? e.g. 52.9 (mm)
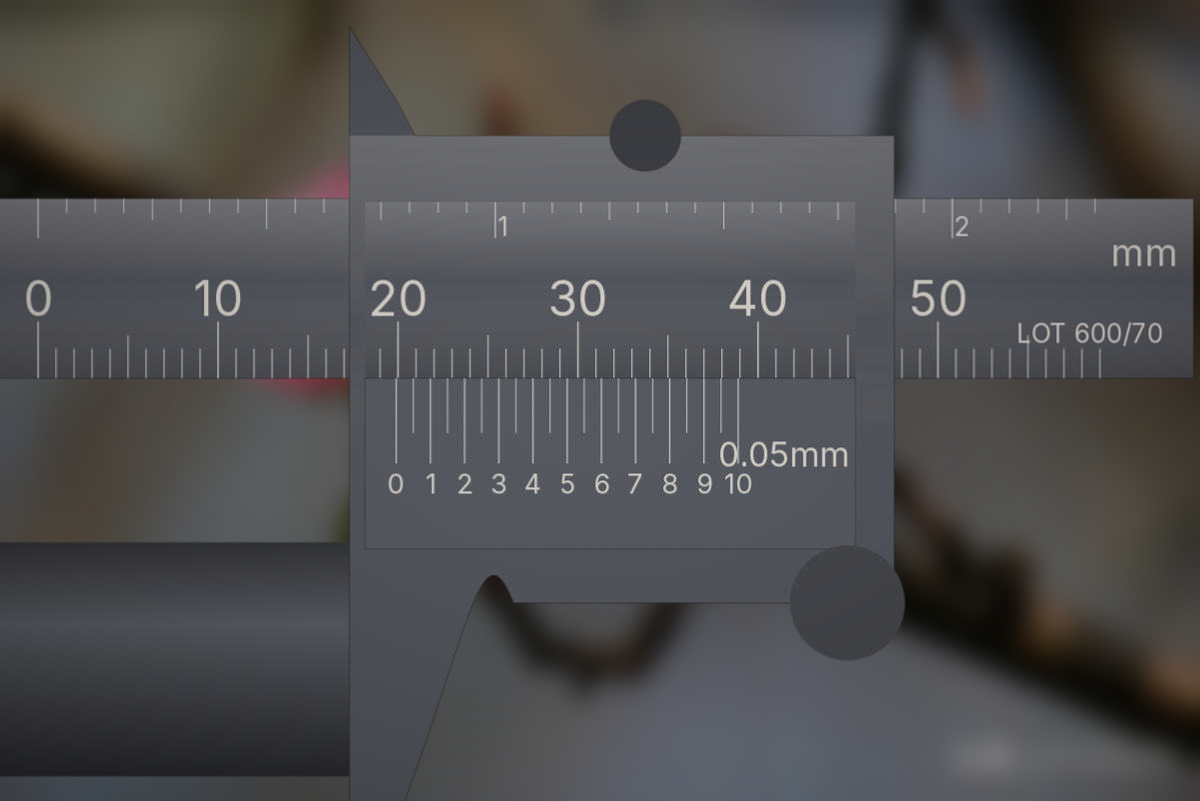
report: 19.9 (mm)
